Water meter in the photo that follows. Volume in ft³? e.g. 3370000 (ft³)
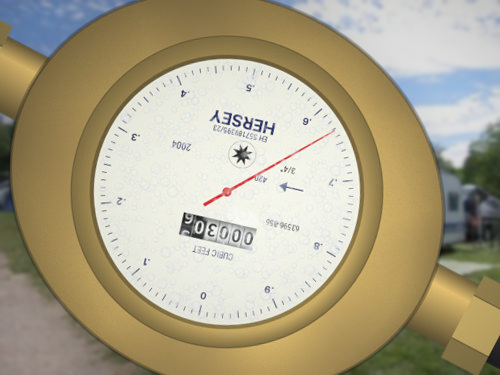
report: 305.63 (ft³)
